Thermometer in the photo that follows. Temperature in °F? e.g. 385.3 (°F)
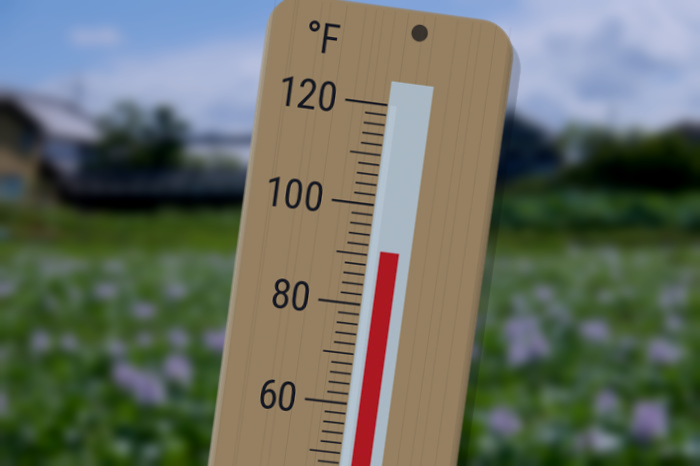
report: 91 (°F)
